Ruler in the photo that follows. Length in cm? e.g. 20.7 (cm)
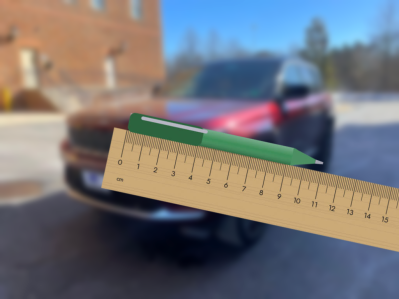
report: 11 (cm)
